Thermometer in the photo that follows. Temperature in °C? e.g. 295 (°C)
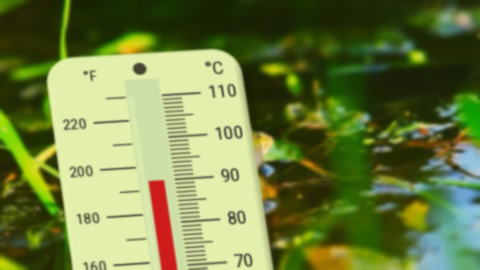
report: 90 (°C)
